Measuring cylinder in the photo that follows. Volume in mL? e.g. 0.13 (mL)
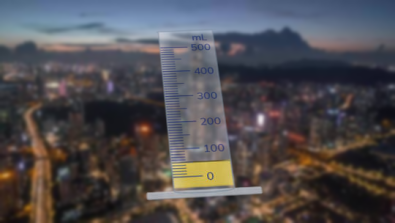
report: 50 (mL)
